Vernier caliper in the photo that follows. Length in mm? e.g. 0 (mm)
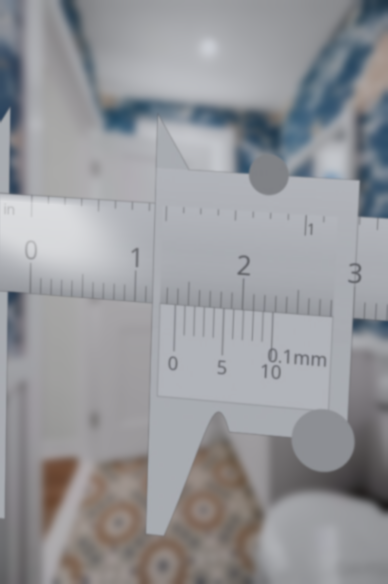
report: 13.8 (mm)
